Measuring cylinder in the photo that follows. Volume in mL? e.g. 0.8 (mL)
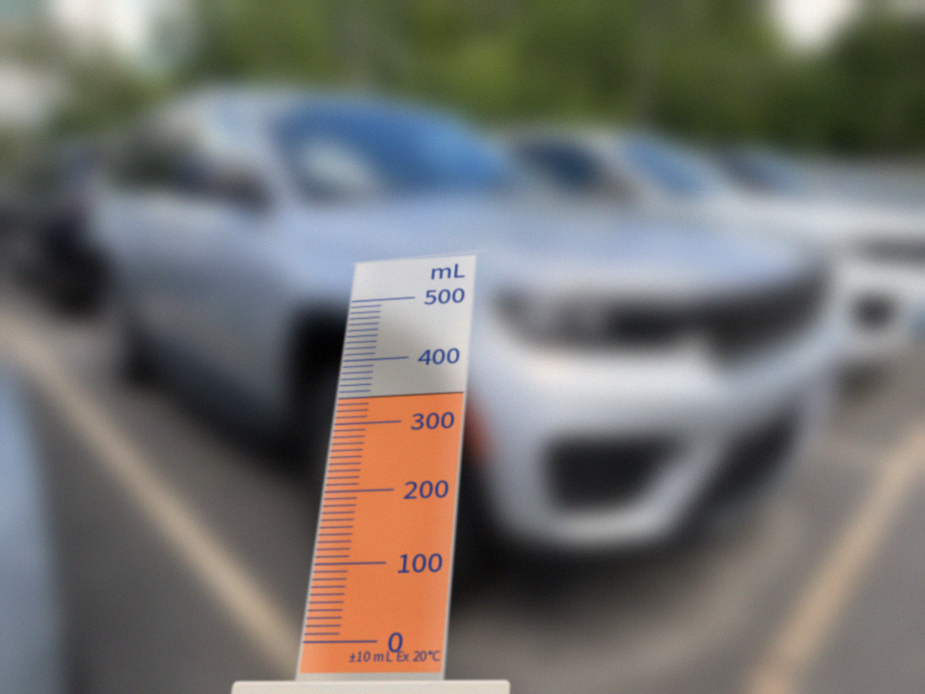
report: 340 (mL)
